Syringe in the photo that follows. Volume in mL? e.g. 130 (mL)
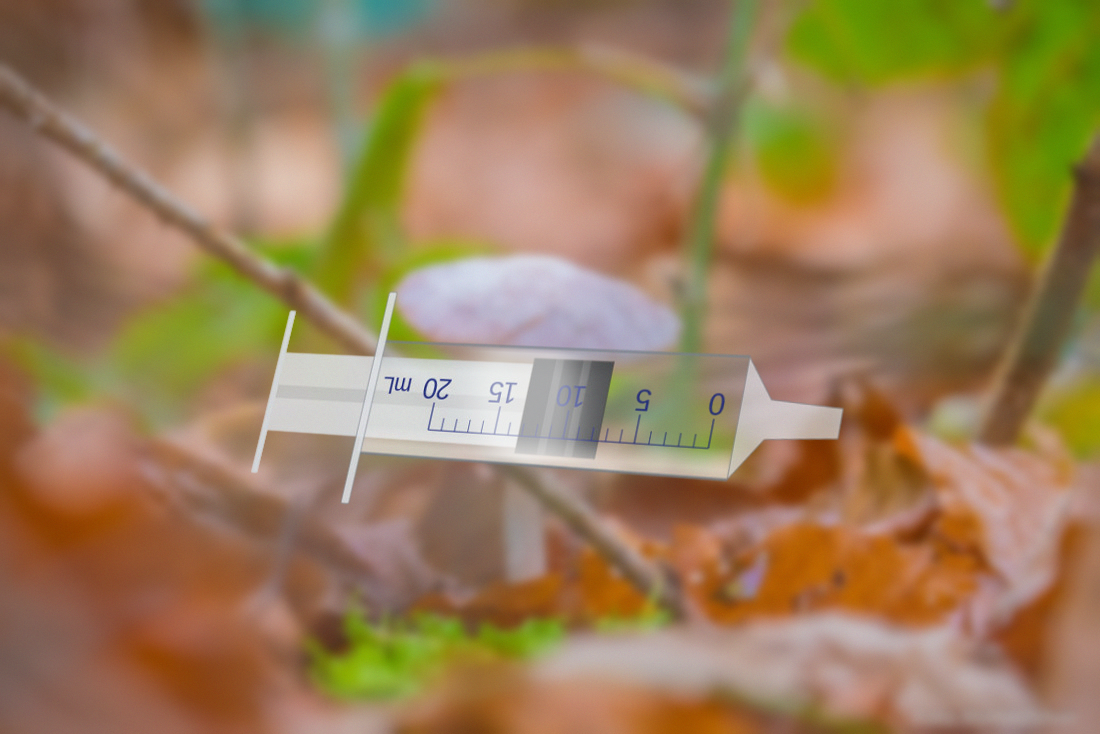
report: 7.5 (mL)
